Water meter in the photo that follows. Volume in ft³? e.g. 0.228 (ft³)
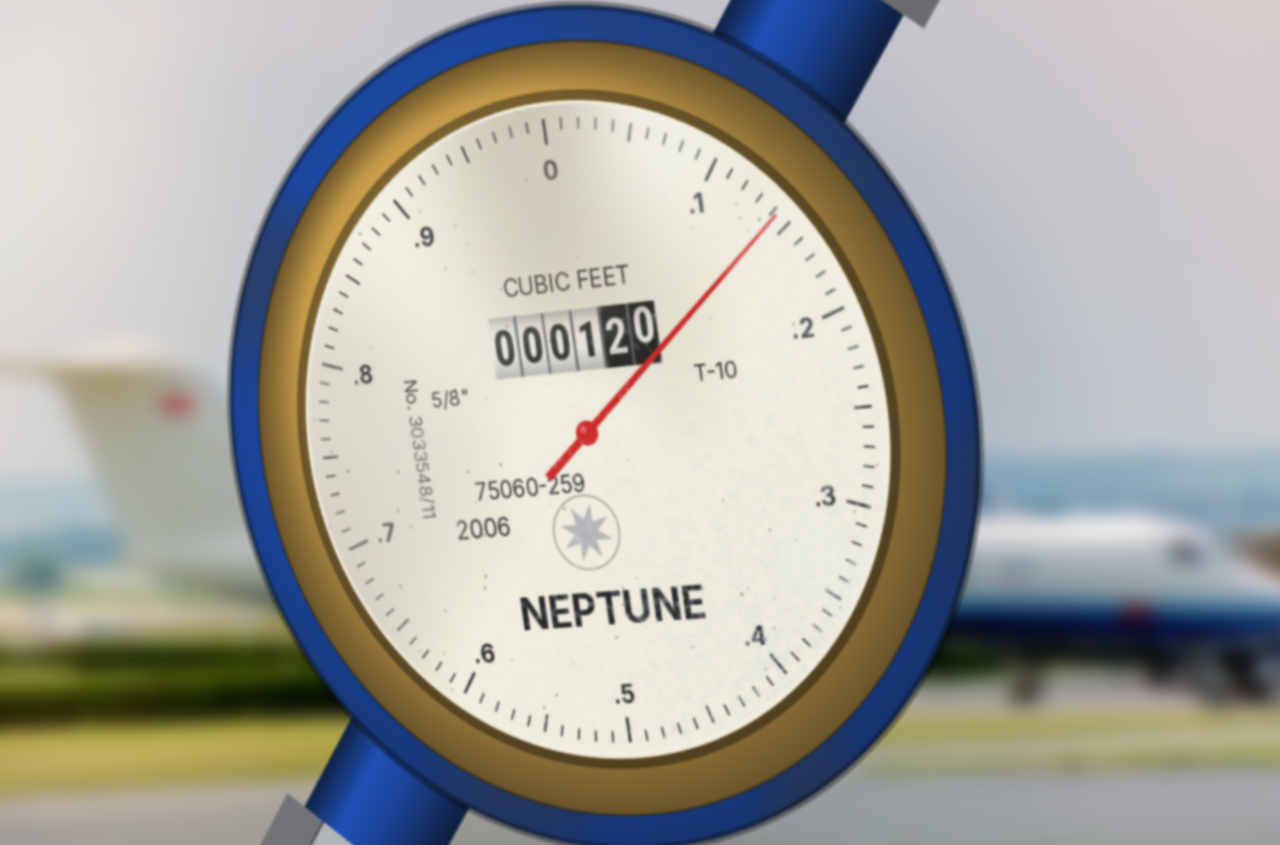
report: 120.14 (ft³)
